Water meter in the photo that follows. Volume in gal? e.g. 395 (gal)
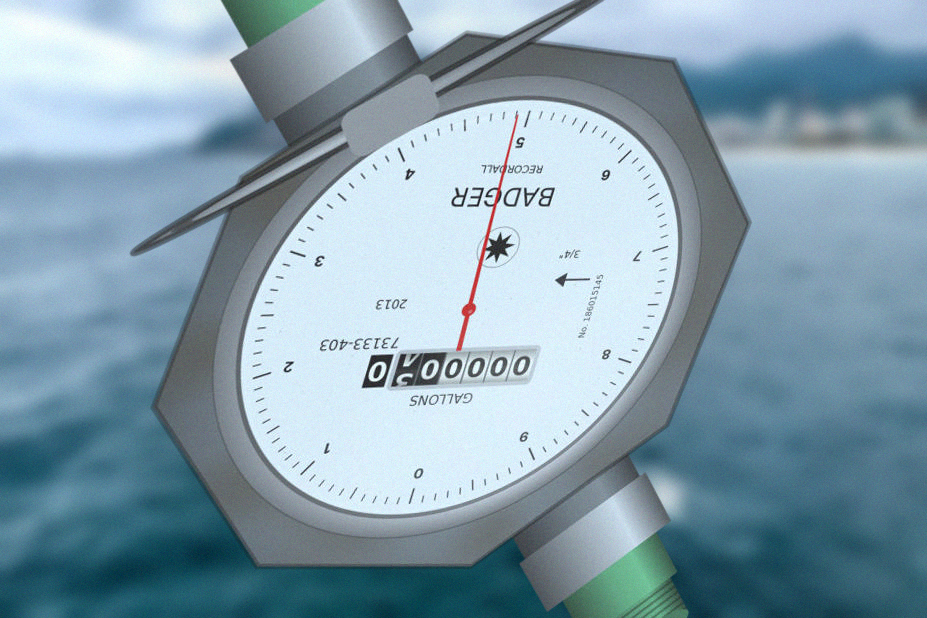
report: 34.9 (gal)
